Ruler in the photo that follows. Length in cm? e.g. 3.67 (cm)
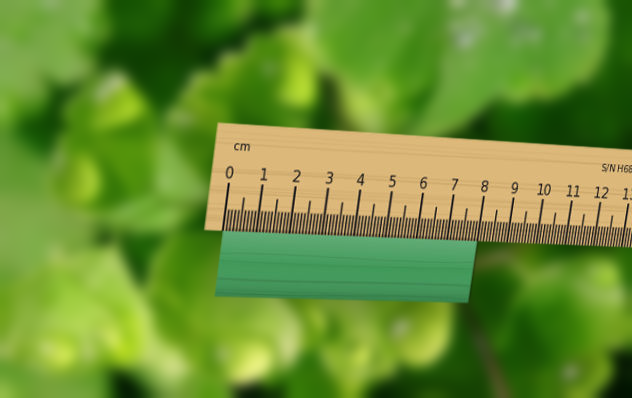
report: 8 (cm)
